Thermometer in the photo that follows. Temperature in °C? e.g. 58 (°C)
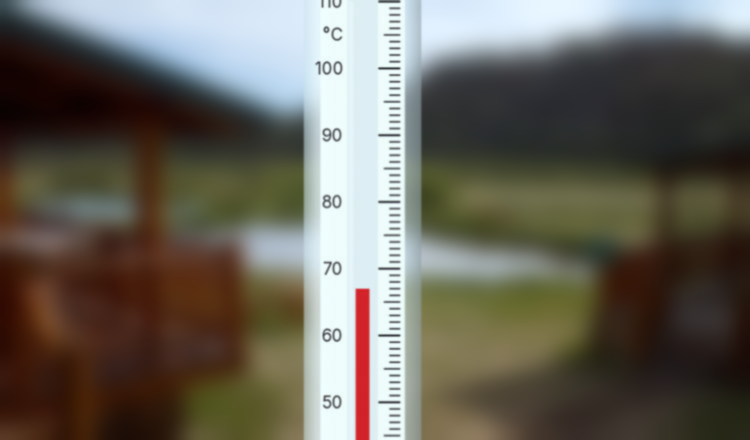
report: 67 (°C)
